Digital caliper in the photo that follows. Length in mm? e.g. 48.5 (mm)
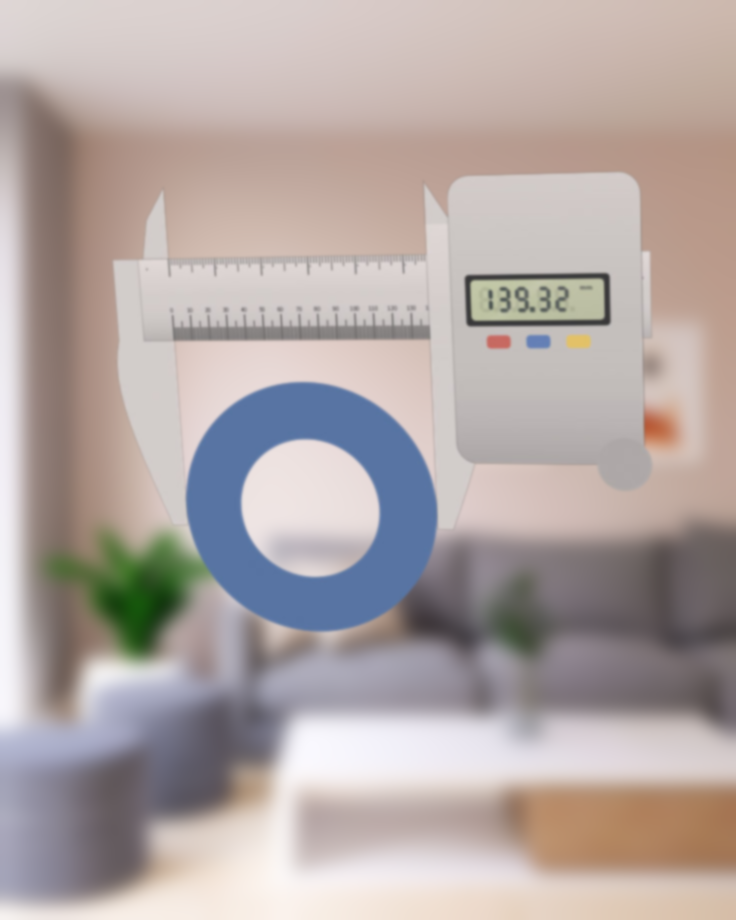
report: 139.32 (mm)
